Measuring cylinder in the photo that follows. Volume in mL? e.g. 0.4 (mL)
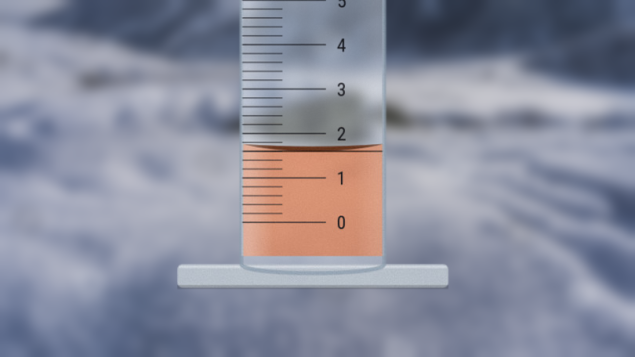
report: 1.6 (mL)
